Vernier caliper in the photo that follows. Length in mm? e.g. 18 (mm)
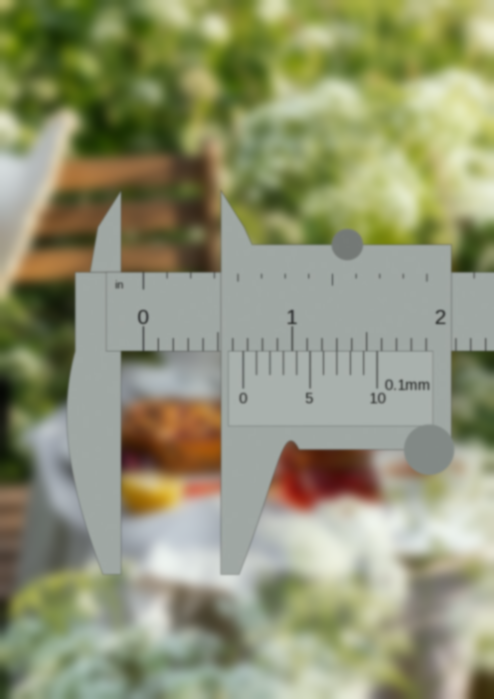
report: 6.7 (mm)
